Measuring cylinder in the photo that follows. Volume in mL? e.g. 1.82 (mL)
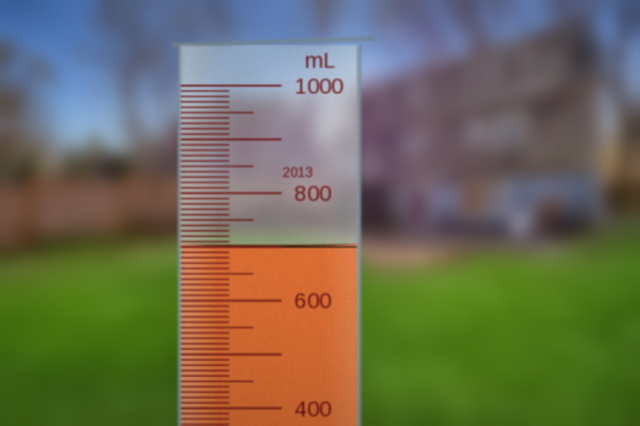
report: 700 (mL)
